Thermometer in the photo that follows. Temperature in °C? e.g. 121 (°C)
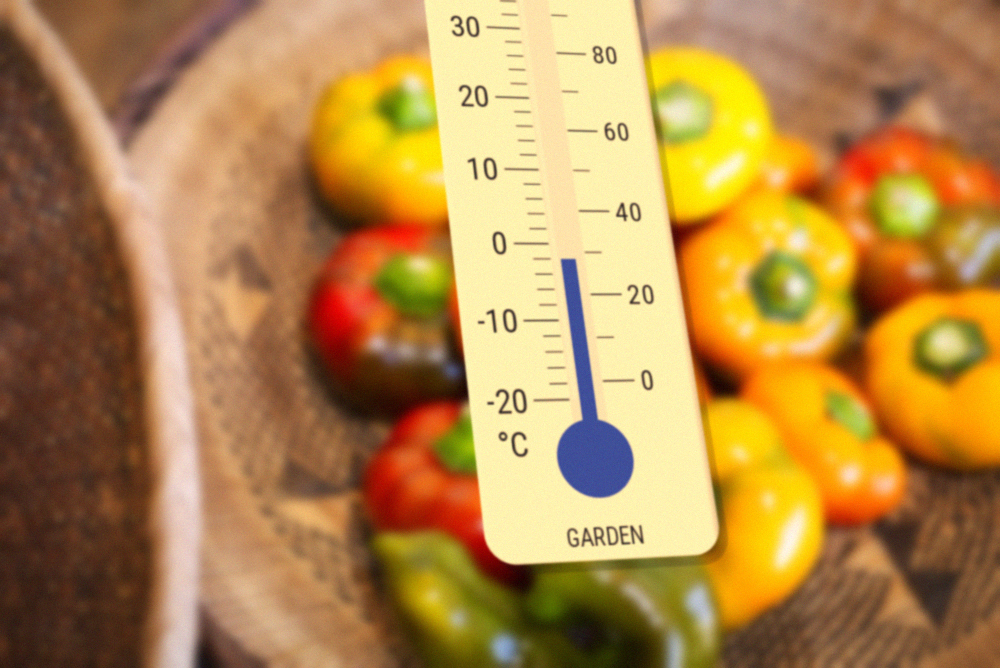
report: -2 (°C)
